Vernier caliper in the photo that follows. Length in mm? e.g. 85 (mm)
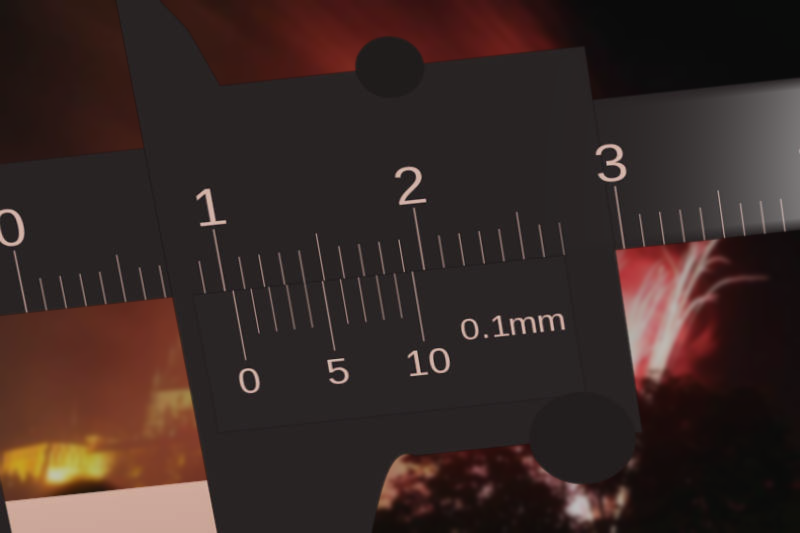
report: 10.4 (mm)
